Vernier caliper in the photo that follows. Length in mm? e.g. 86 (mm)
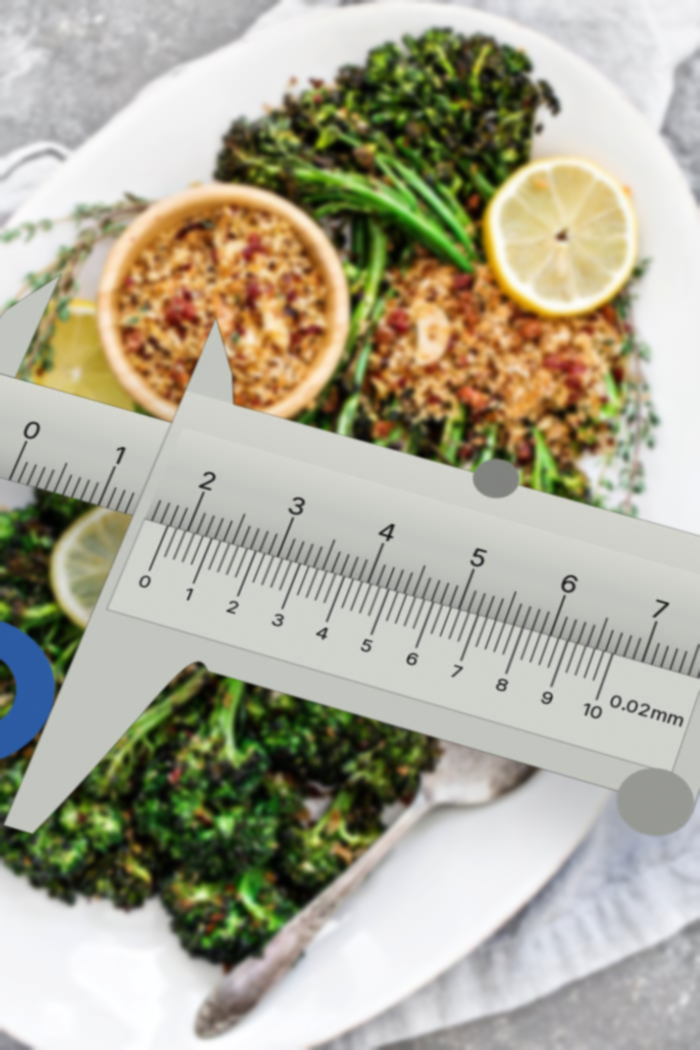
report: 17.8 (mm)
